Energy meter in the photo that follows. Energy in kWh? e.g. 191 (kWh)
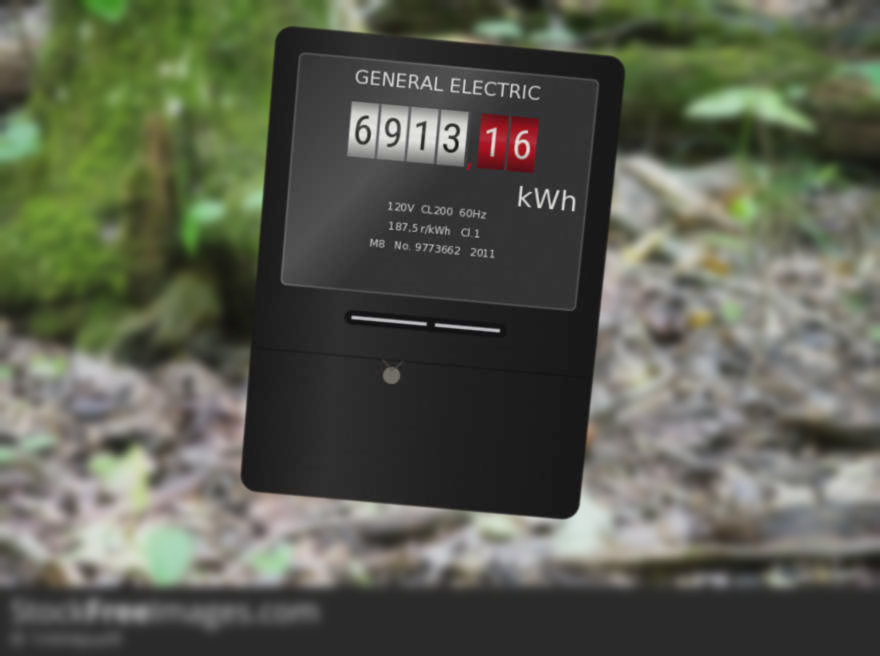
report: 6913.16 (kWh)
